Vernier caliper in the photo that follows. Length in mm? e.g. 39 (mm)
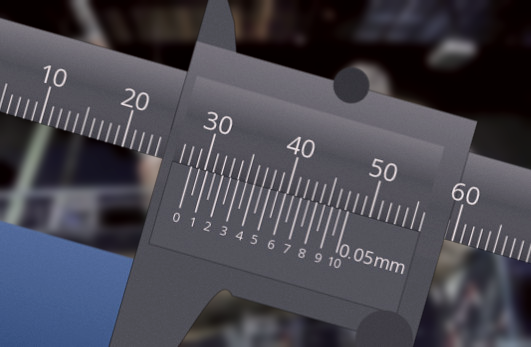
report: 28.4 (mm)
